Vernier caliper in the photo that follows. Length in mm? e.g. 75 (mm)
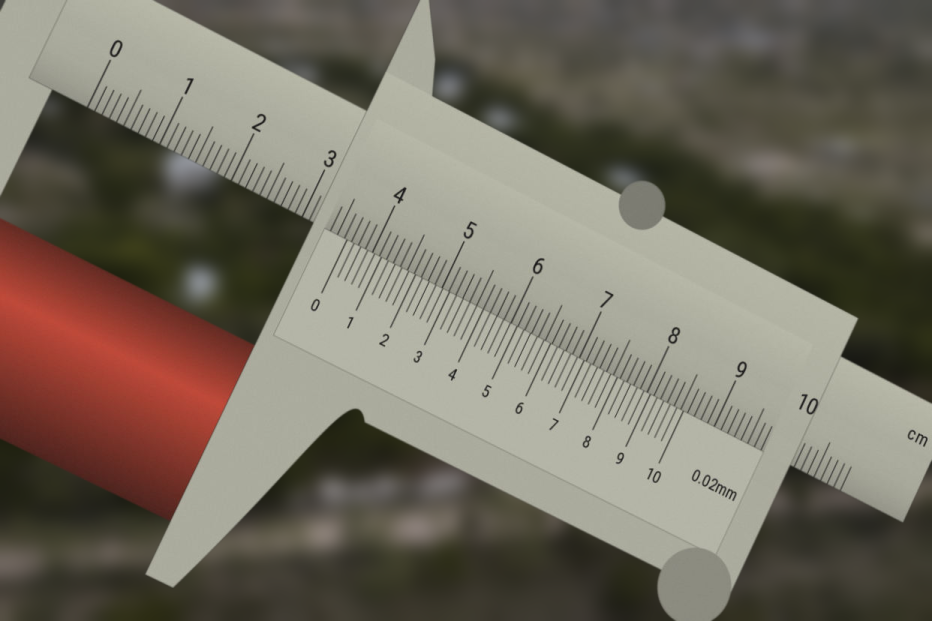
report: 36.4 (mm)
